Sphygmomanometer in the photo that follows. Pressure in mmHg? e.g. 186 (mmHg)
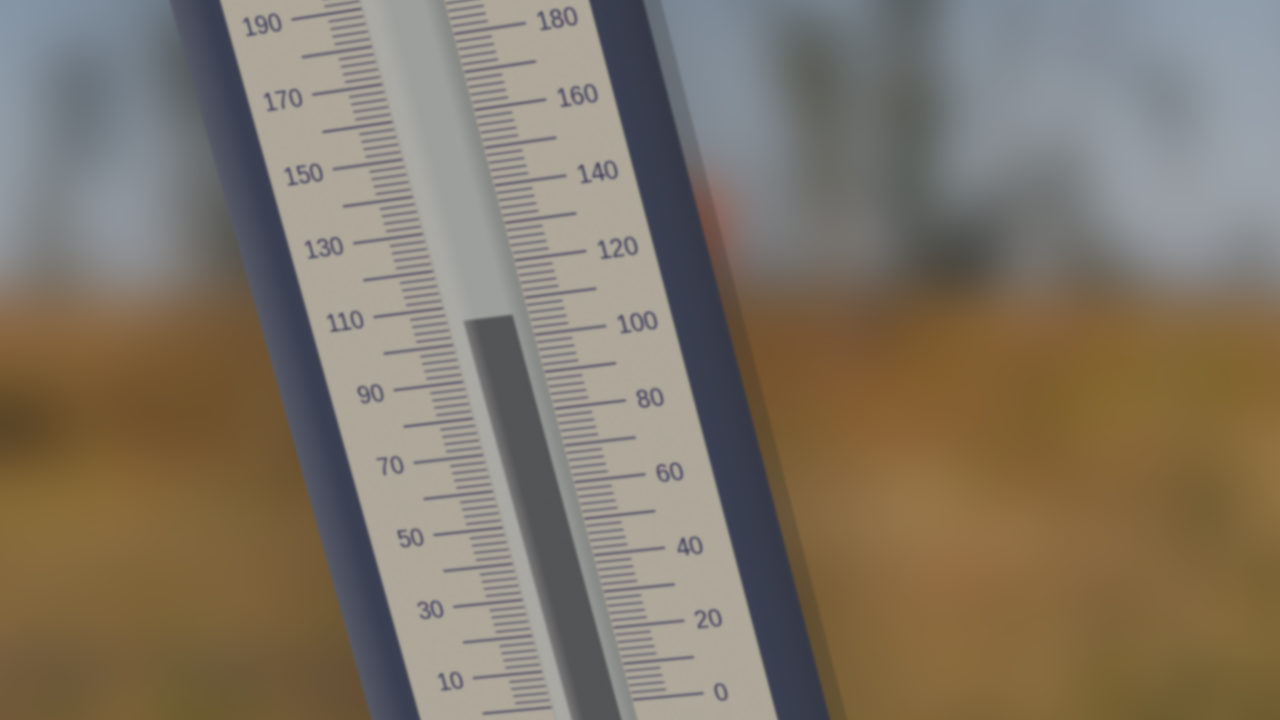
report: 106 (mmHg)
